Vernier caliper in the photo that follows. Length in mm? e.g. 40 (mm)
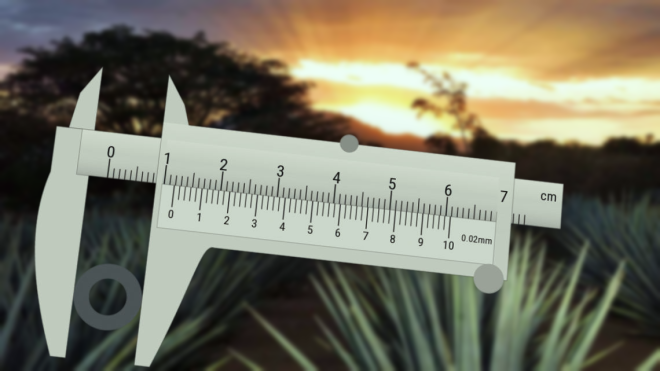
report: 11.8 (mm)
